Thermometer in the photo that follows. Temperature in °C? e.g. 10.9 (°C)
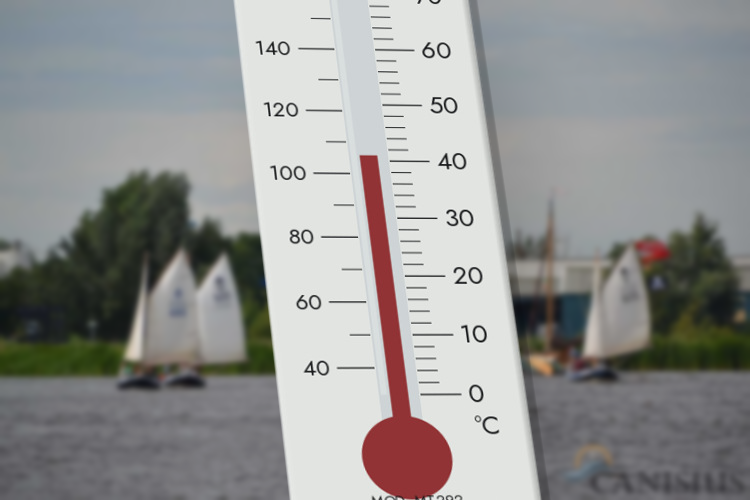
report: 41 (°C)
